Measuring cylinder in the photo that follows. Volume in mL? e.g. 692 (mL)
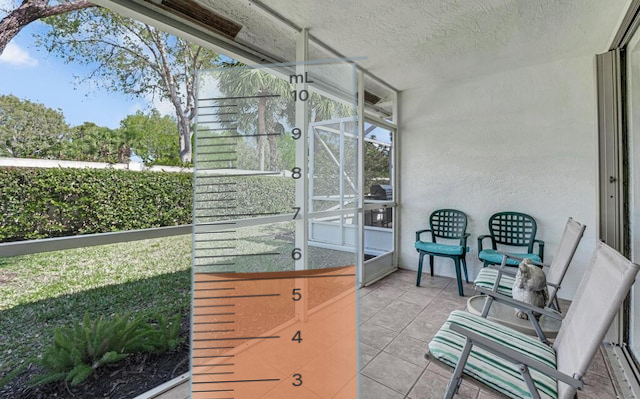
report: 5.4 (mL)
